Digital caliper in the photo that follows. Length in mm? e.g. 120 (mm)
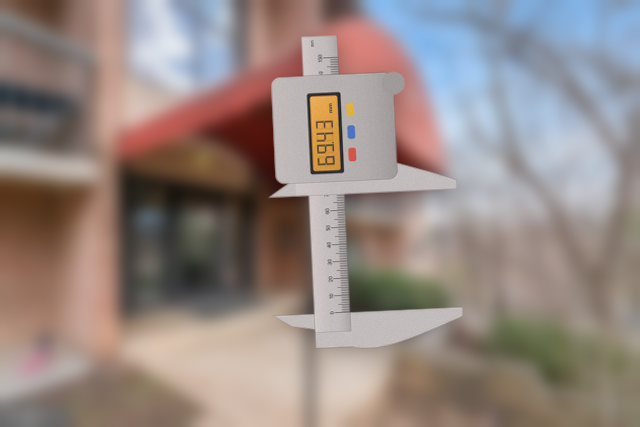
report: 69.43 (mm)
